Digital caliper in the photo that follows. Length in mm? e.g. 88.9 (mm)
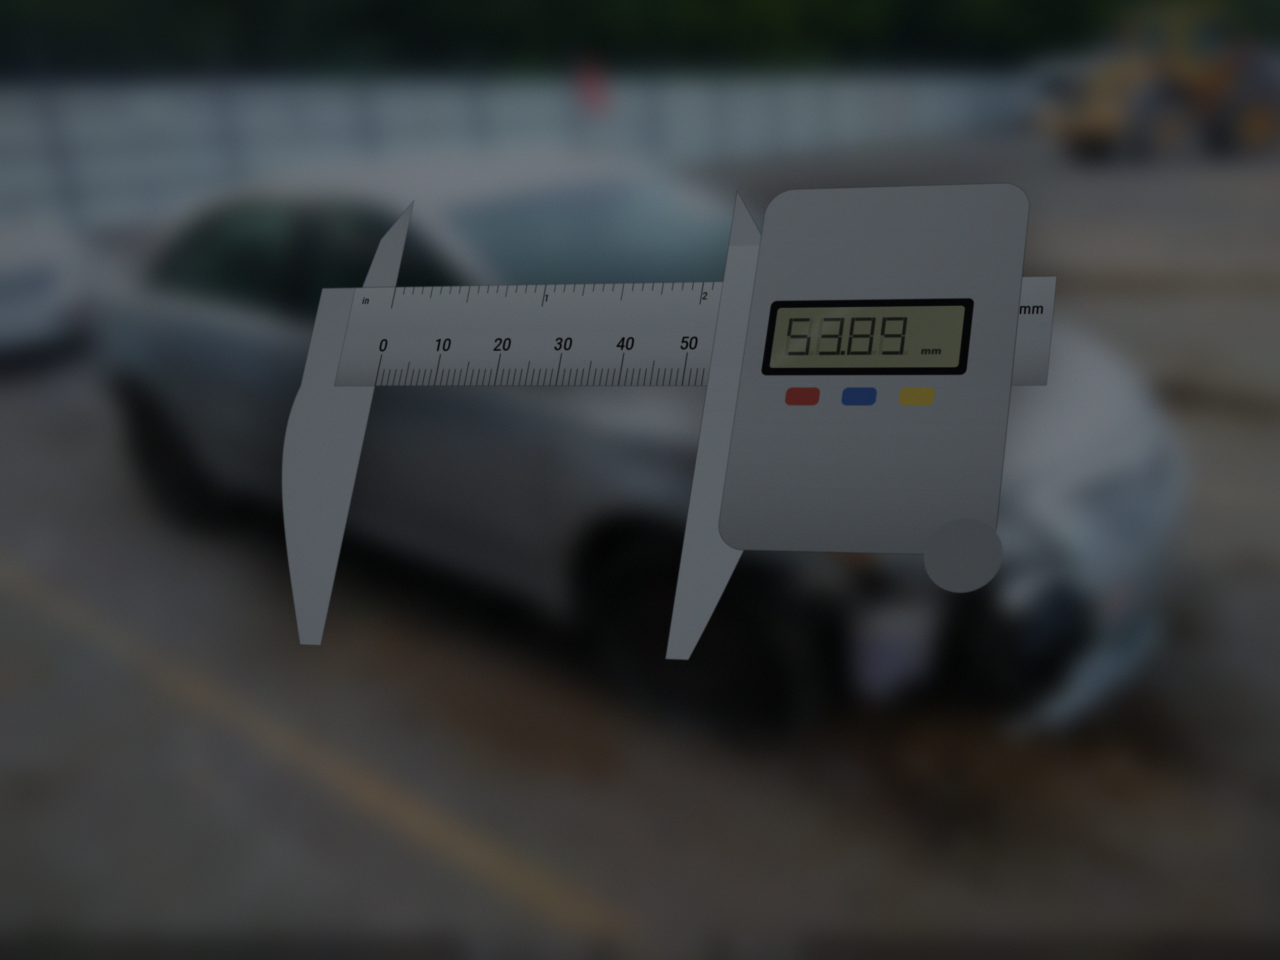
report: 53.89 (mm)
